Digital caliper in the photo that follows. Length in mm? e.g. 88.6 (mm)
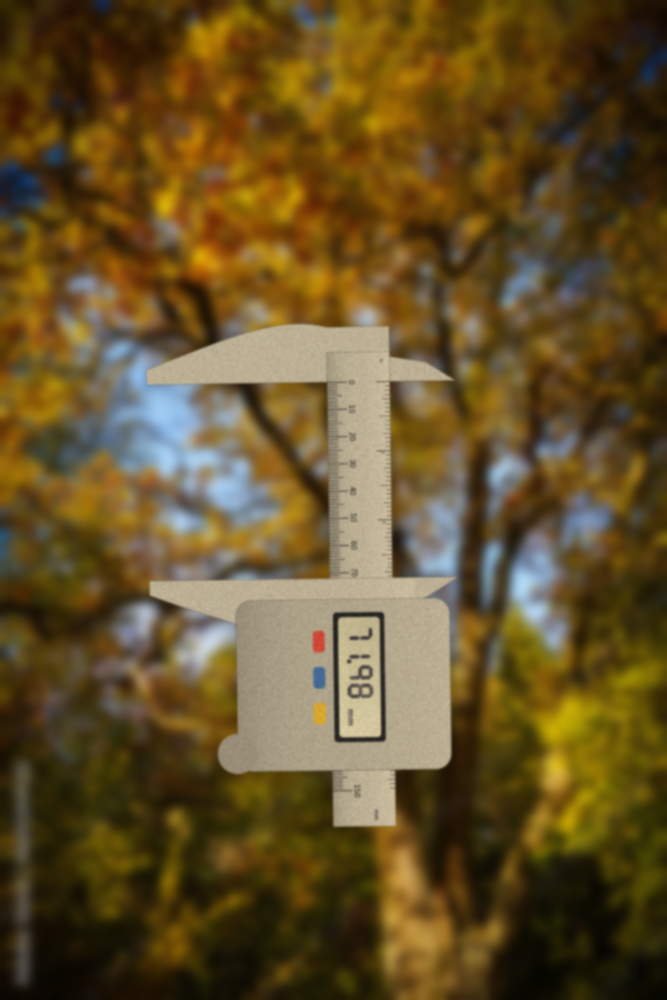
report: 71.98 (mm)
